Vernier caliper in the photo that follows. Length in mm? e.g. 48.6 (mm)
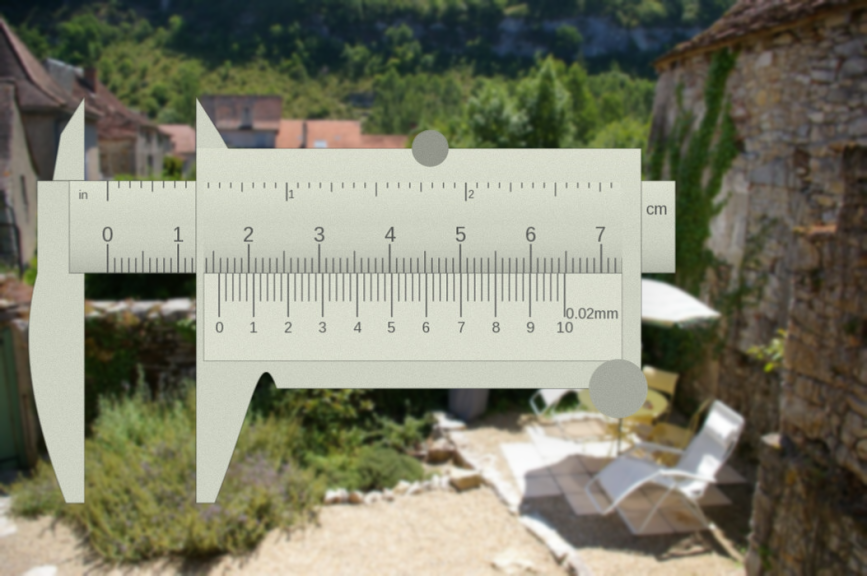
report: 15.8 (mm)
